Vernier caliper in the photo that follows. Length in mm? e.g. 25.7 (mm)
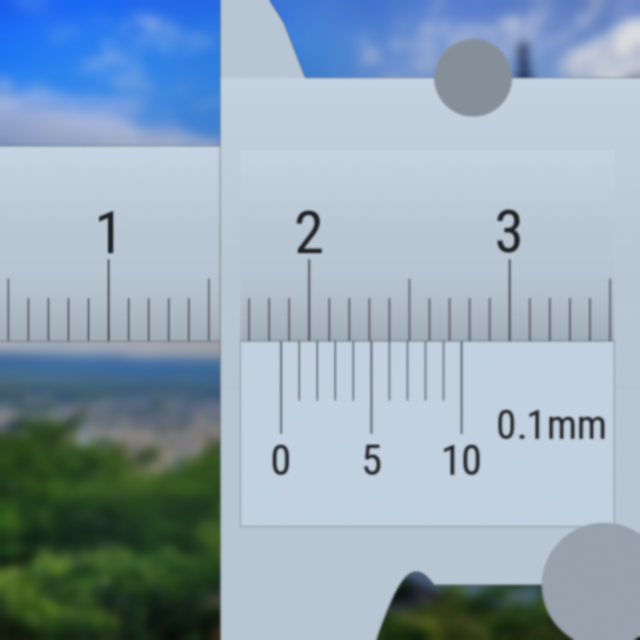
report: 18.6 (mm)
